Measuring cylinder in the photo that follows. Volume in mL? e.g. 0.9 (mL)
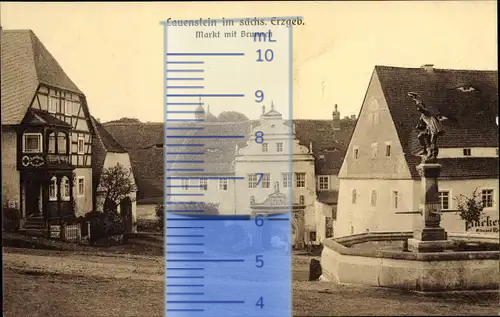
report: 6 (mL)
